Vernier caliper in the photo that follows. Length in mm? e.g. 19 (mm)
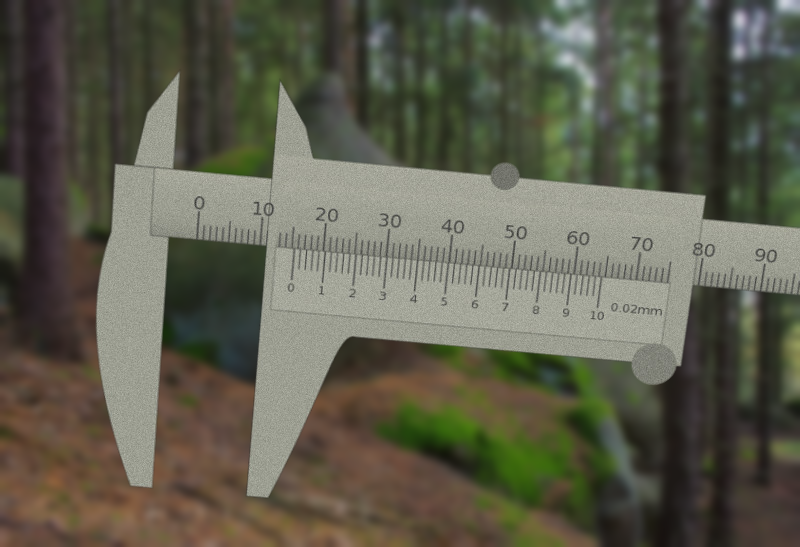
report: 15.4 (mm)
